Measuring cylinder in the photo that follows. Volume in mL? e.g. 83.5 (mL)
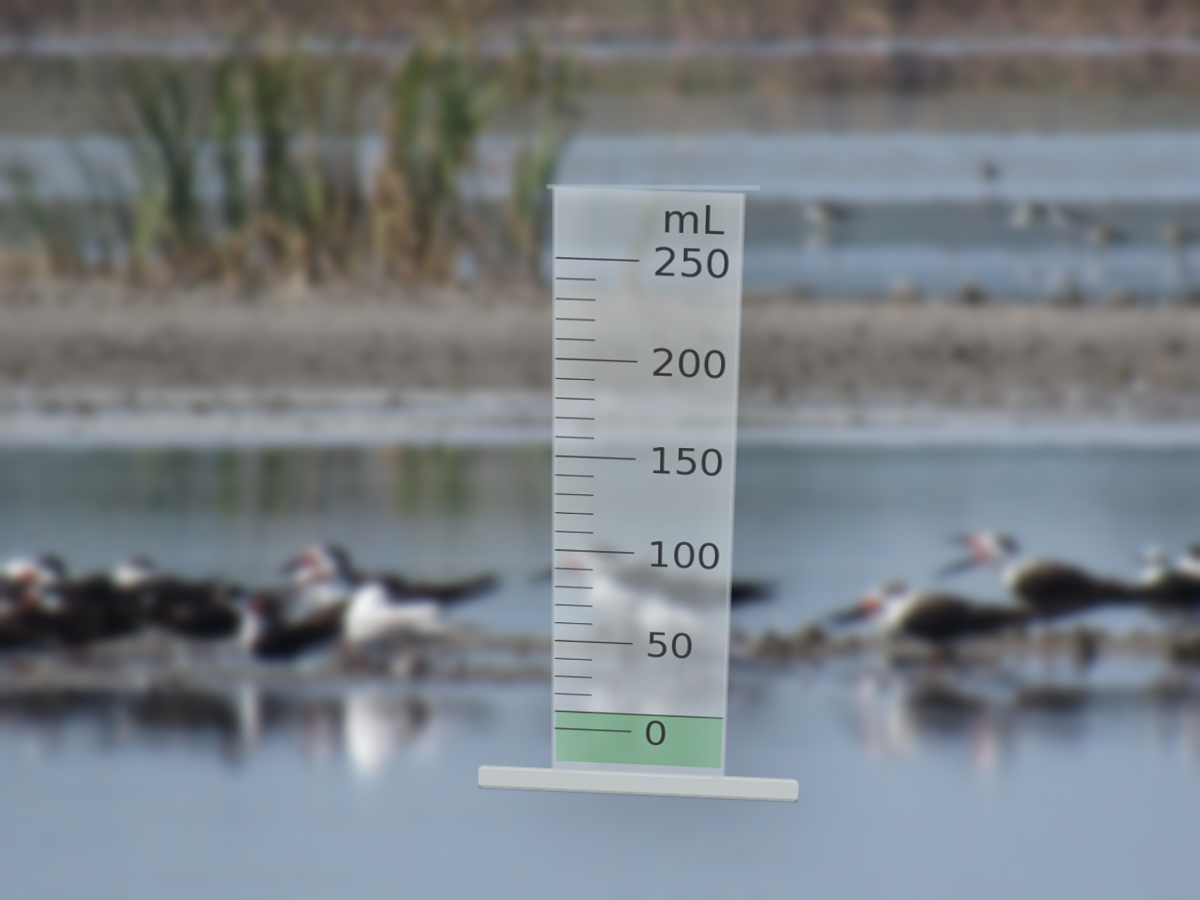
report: 10 (mL)
